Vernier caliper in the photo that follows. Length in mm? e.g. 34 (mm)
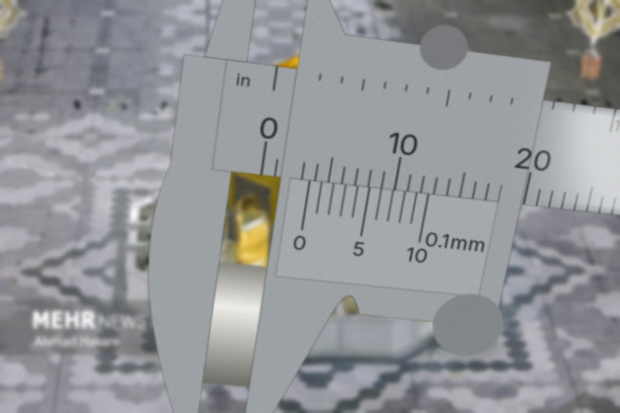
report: 3.6 (mm)
